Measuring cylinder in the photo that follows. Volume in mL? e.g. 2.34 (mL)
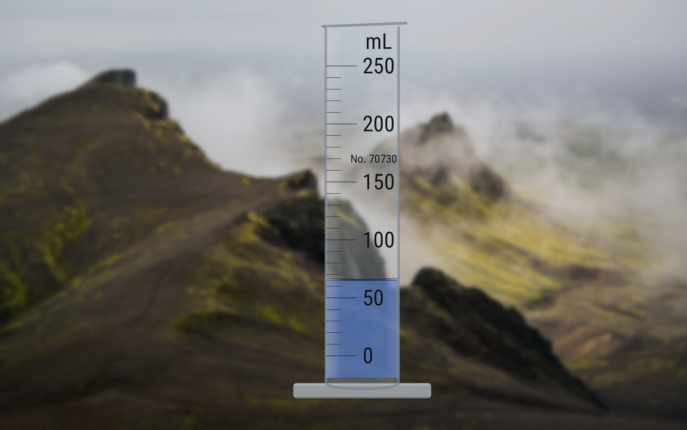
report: 65 (mL)
